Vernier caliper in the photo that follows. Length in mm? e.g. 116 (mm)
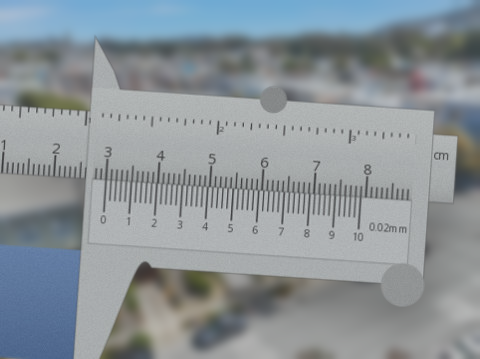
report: 30.0 (mm)
